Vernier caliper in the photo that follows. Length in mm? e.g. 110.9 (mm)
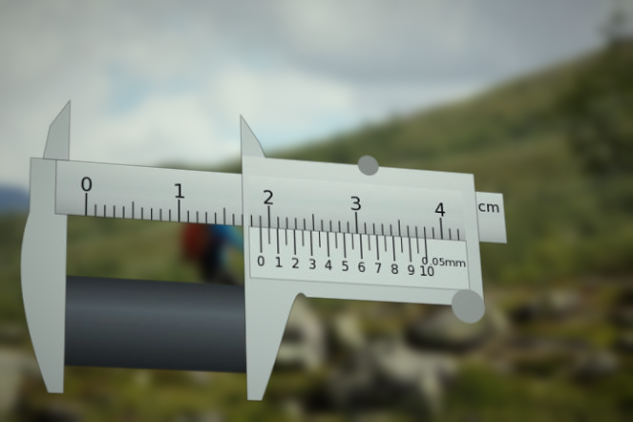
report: 19.0 (mm)
